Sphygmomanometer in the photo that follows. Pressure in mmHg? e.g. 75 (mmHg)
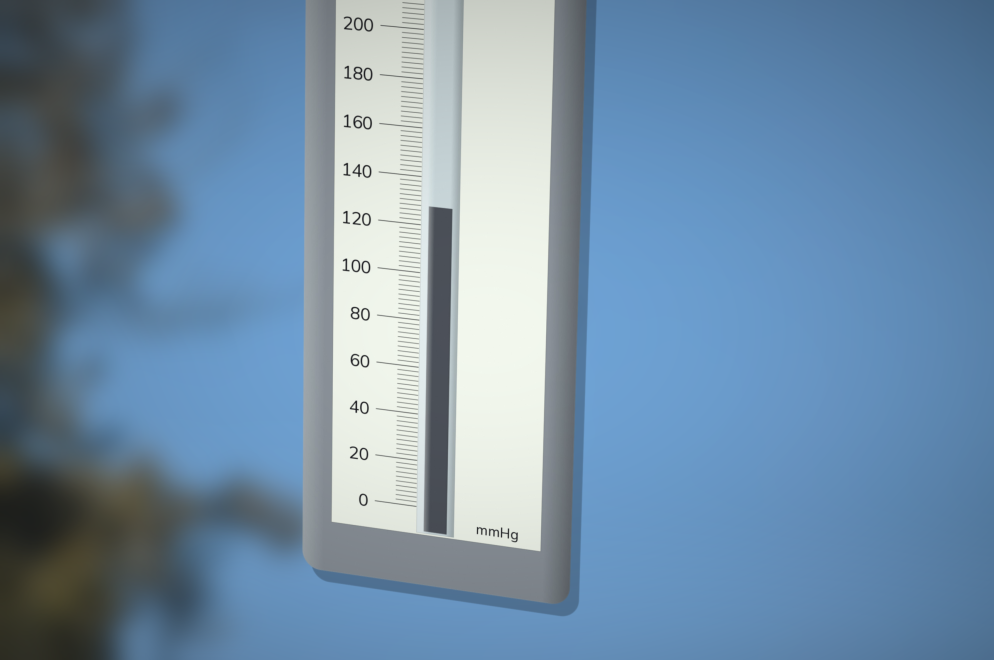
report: 128 (mmHg)
